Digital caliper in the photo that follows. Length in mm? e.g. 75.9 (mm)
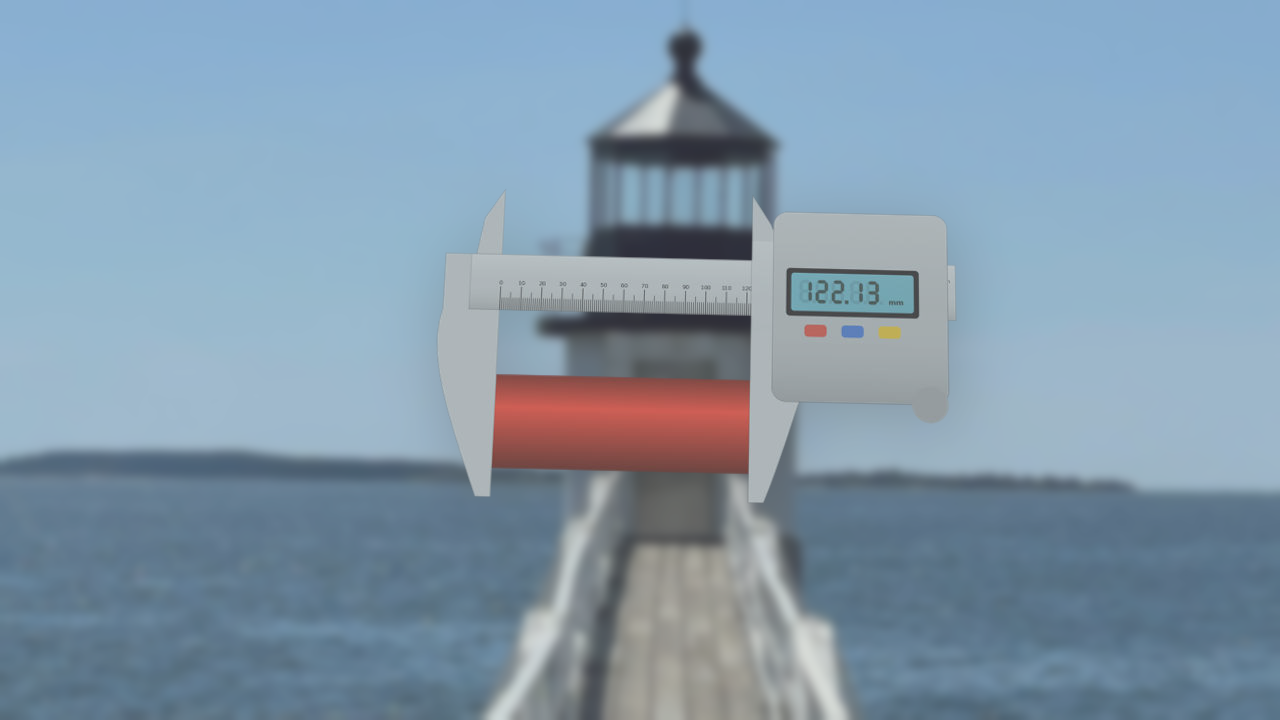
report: 122.13 (mm)
